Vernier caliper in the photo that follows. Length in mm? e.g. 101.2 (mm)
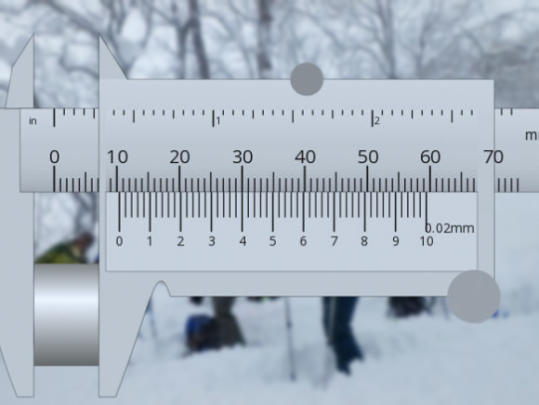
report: 10.4 (mm)
